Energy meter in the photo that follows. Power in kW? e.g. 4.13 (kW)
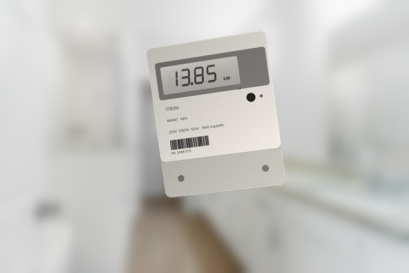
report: 13.85 (kW)
